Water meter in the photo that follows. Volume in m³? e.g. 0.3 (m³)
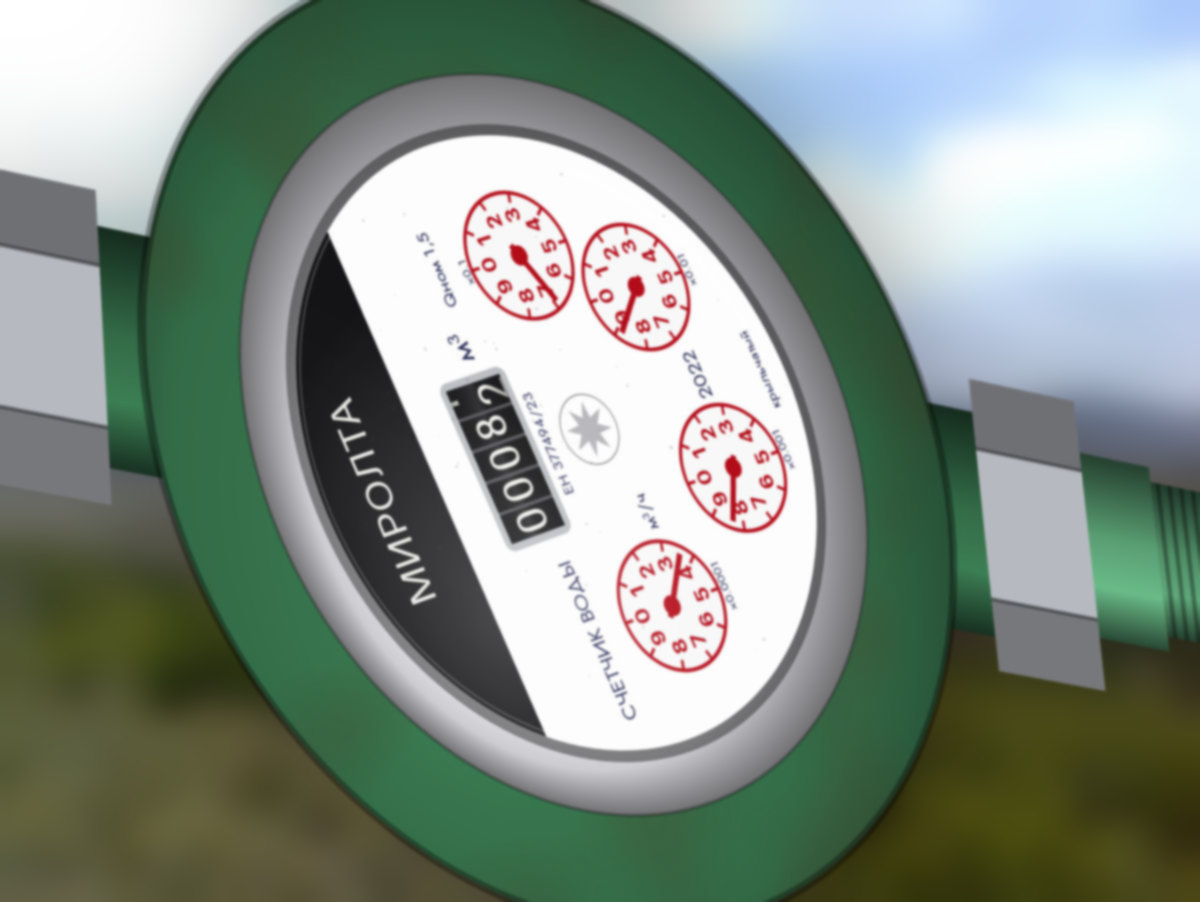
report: 81.6883 (m³)
